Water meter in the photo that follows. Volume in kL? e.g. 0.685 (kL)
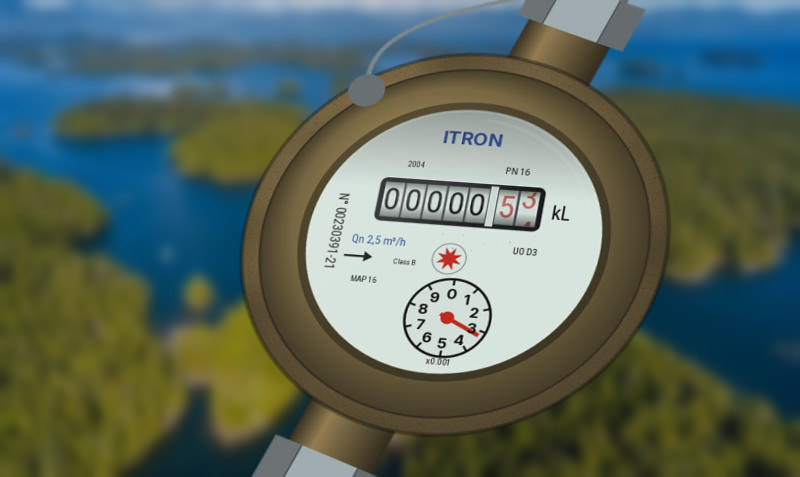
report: 0.533 (kL)
